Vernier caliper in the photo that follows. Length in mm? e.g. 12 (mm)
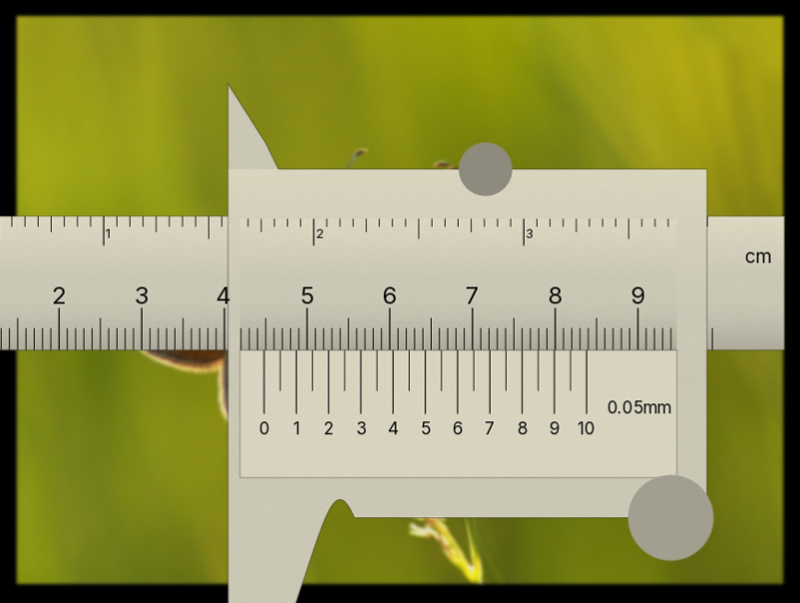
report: 44.8 (mm)
